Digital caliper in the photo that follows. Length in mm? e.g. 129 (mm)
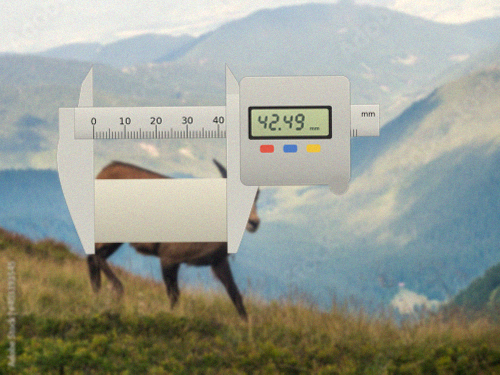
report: 42.49 (mm)
